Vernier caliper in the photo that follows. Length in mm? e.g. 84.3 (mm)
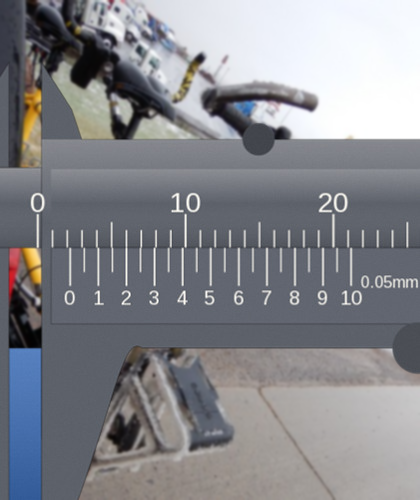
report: 2.2 (mm)
